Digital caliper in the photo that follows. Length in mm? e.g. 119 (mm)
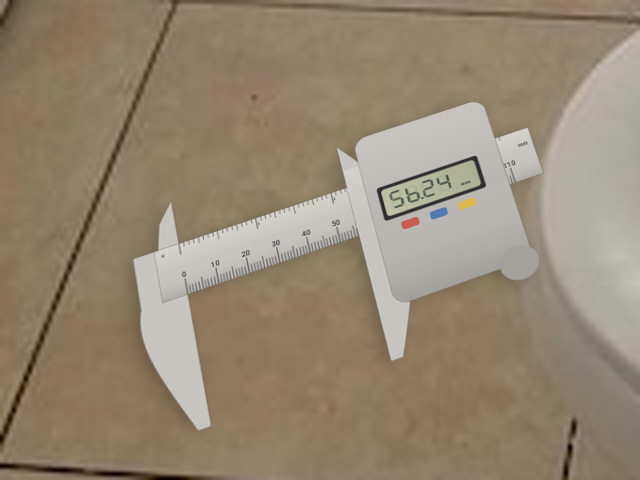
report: 56.24 (mm)
